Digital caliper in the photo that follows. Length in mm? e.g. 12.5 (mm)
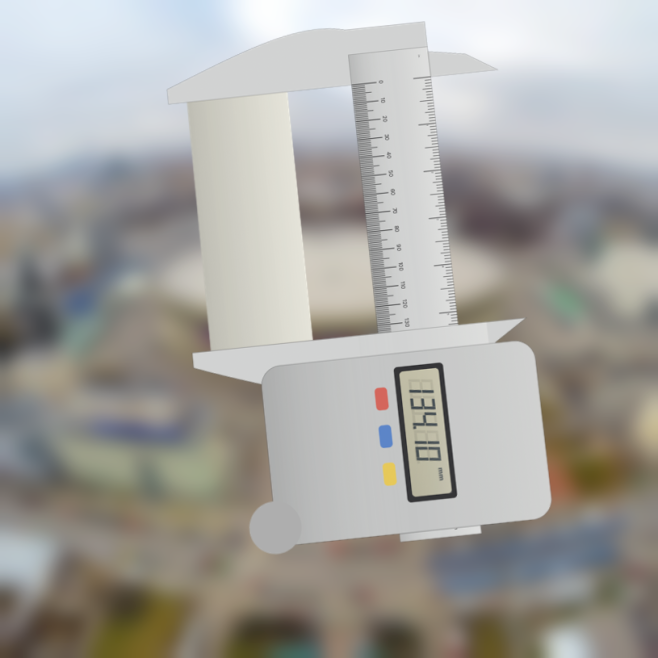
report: 134.10 (mm)
